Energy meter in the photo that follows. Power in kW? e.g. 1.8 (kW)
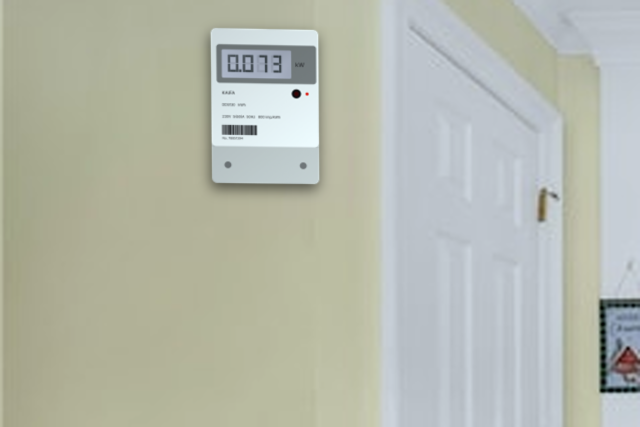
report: 0.073 (kW)
